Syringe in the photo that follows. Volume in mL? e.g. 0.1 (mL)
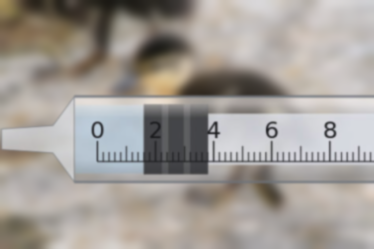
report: 1.6 (mL)
